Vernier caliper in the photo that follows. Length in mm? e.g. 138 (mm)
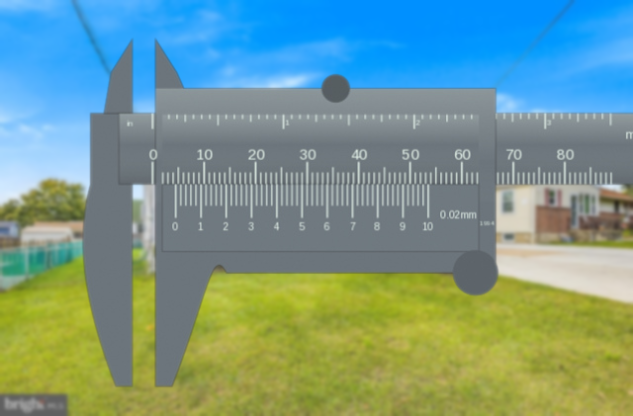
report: 4.5 (mm)
